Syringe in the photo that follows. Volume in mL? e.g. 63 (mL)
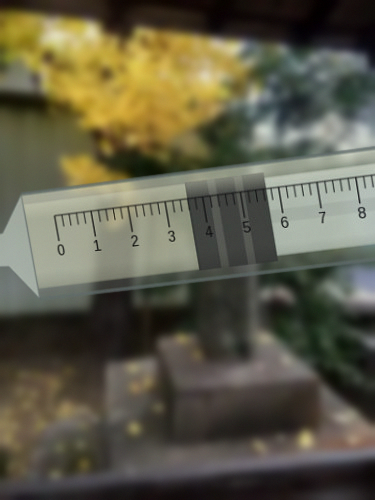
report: 3.6 (mL)
